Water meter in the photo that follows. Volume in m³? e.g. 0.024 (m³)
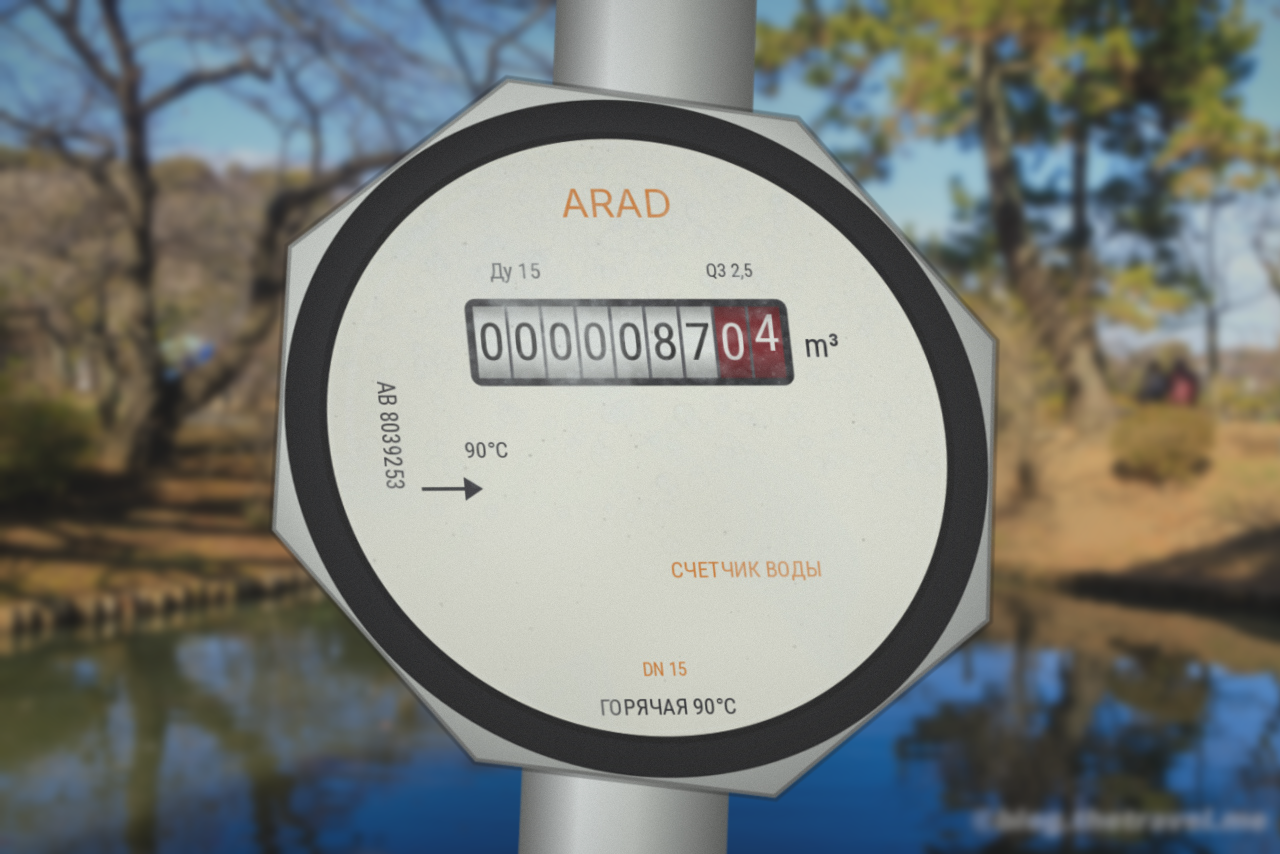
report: 87.04 (m³)
